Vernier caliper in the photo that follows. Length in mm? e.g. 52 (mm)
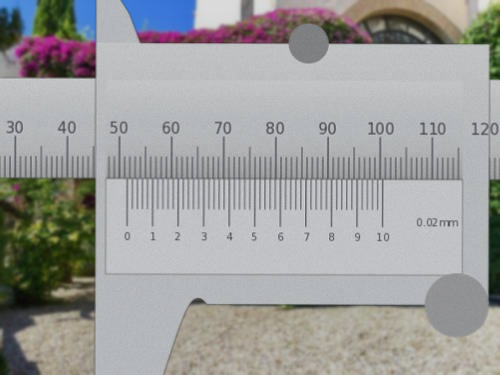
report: 51.5 (mm)
